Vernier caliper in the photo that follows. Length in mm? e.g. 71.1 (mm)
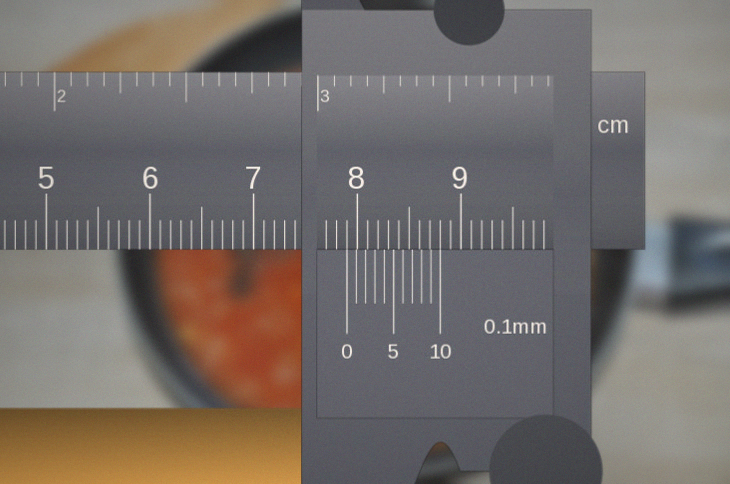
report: 79.0 (mm)
